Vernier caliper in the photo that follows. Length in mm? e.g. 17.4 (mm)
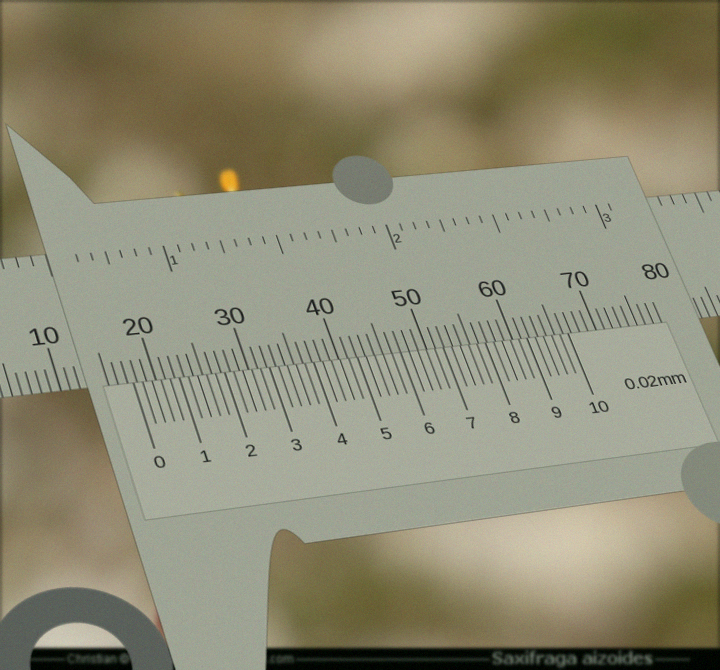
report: 17.6 (mm)
